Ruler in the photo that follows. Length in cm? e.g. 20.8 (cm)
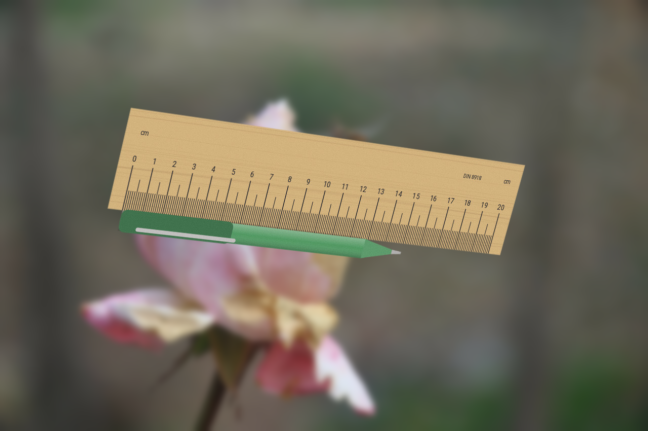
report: 15 (cm)
